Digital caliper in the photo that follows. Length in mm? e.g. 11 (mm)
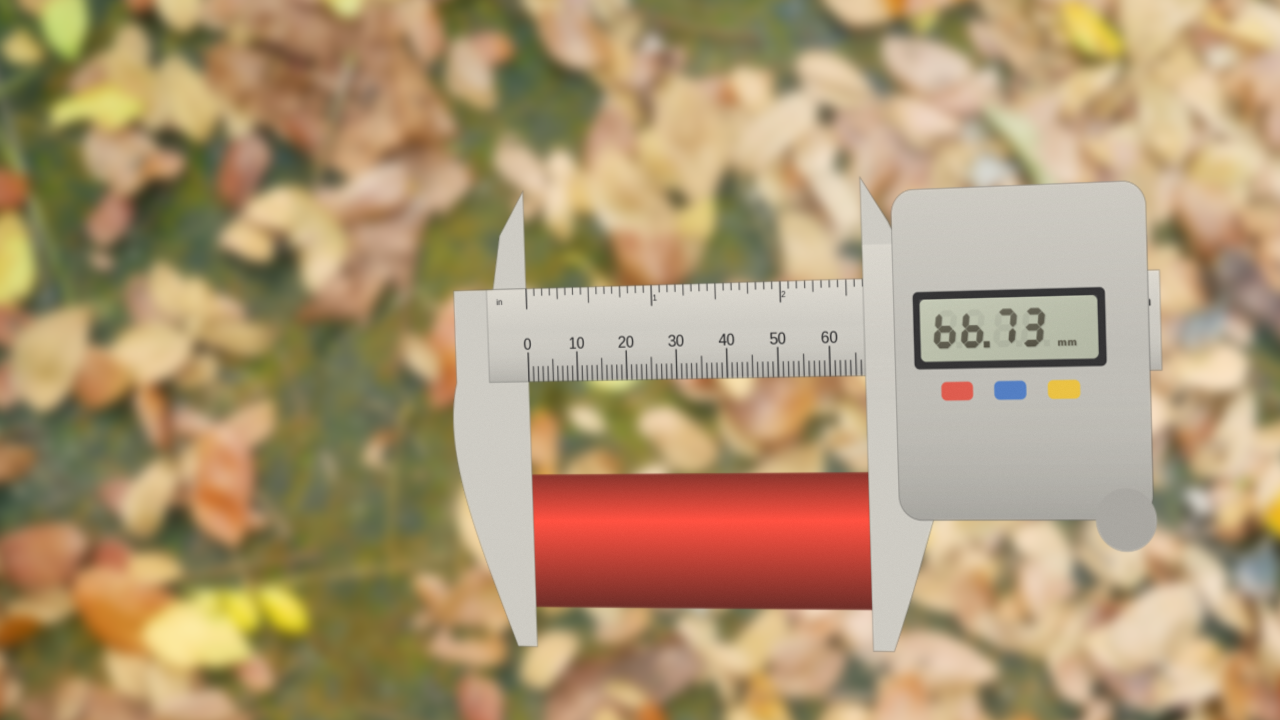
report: 66.73 (mm)
